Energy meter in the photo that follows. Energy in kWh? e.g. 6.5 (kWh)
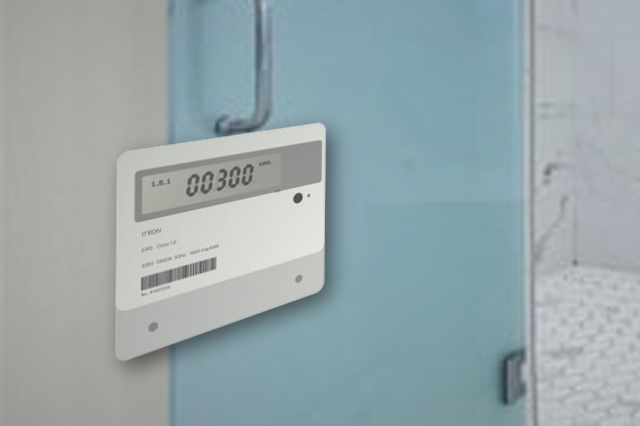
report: 300 (kWh)
